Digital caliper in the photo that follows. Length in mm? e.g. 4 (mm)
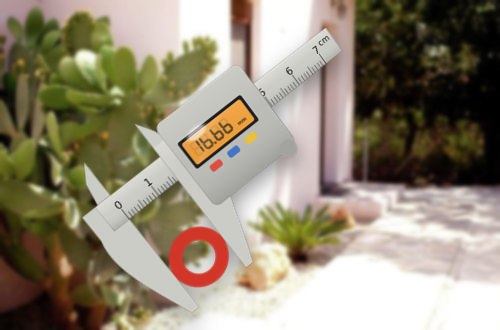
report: 16.66 (mm)
